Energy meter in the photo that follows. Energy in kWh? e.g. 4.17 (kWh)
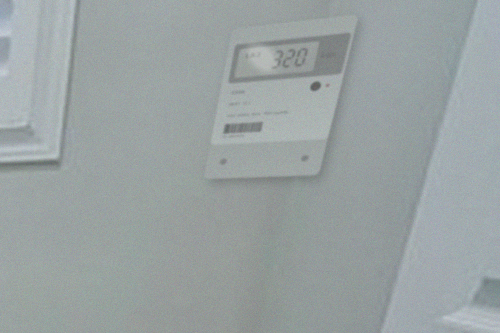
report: 320 (kWh)
